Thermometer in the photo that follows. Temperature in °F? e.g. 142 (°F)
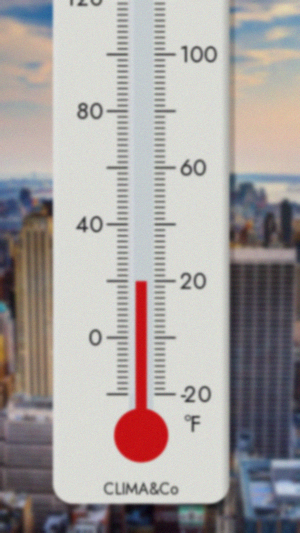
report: 20 (°F)
